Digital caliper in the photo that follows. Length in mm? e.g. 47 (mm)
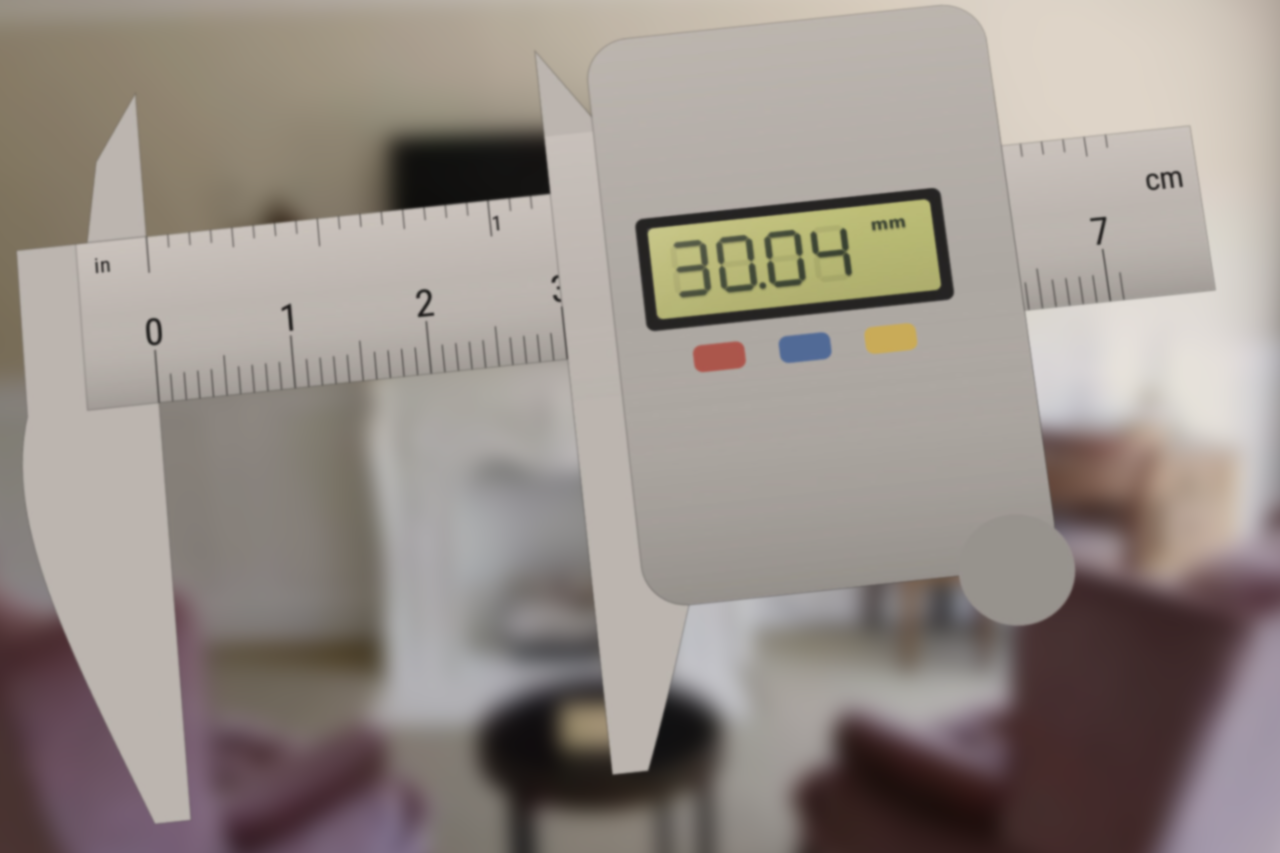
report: 30.04 (mm)
